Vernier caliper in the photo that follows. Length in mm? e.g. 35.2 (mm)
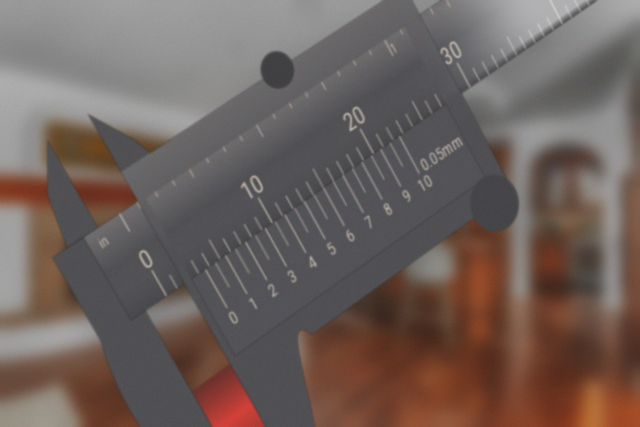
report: 3.6 (mm)
